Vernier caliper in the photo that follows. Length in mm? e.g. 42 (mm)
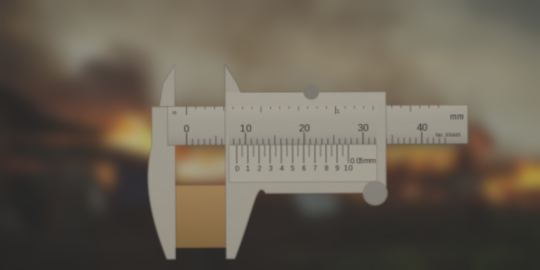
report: 8.5 (mm)
